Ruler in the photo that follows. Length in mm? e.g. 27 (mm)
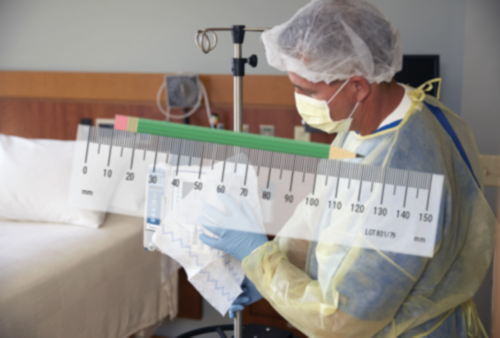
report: 110 (mm)
